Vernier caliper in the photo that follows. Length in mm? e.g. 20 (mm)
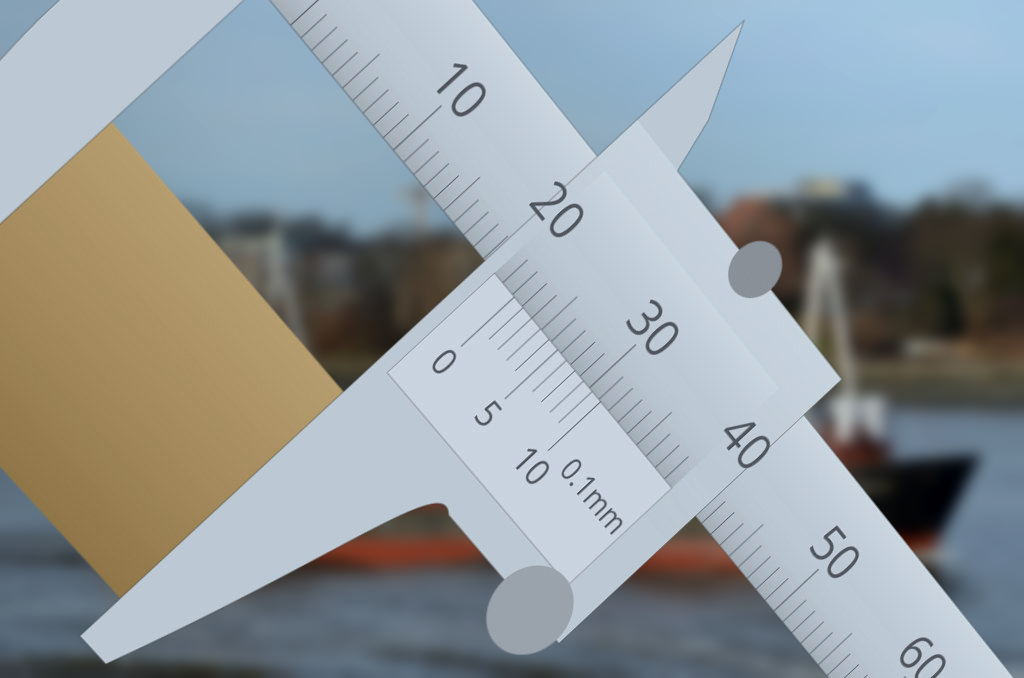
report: 22.2 (mm)
